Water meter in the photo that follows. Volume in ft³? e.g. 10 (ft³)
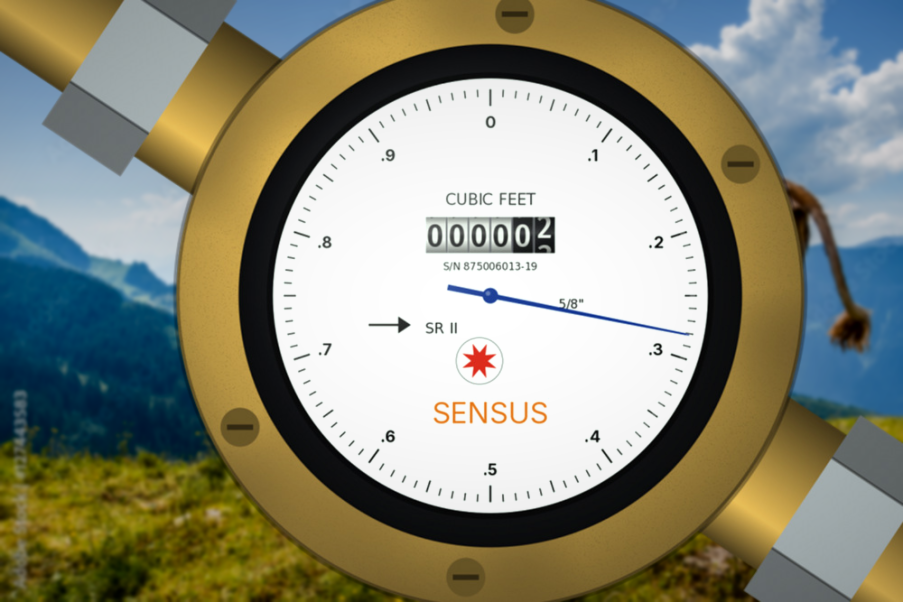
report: 2.28 (ft³)
